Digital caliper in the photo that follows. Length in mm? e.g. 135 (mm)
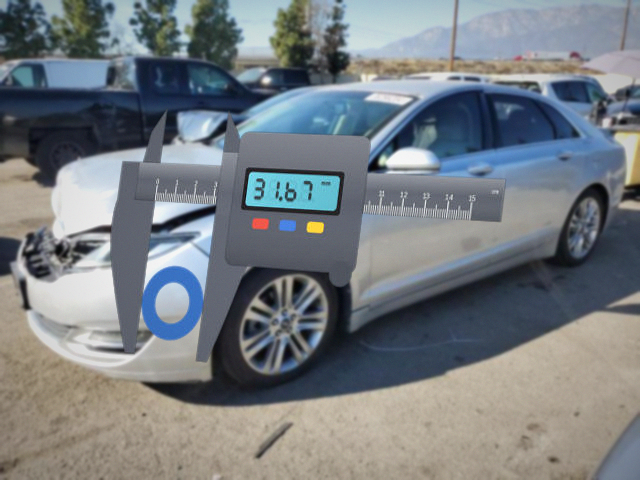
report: 31.67 (mm)
